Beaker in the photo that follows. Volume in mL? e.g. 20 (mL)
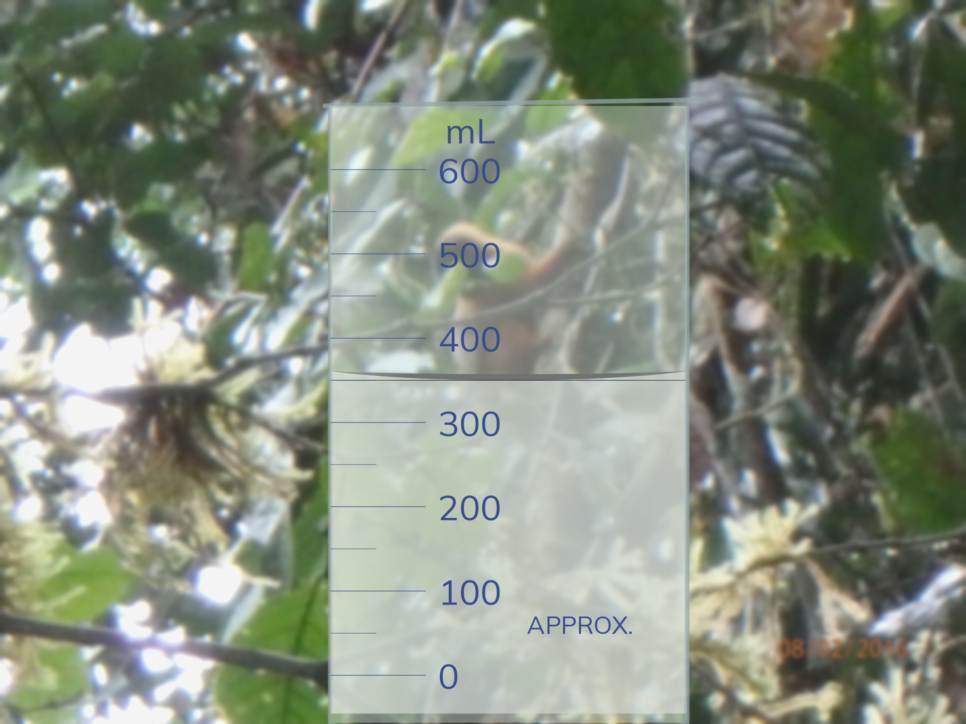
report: 350 (mL)
